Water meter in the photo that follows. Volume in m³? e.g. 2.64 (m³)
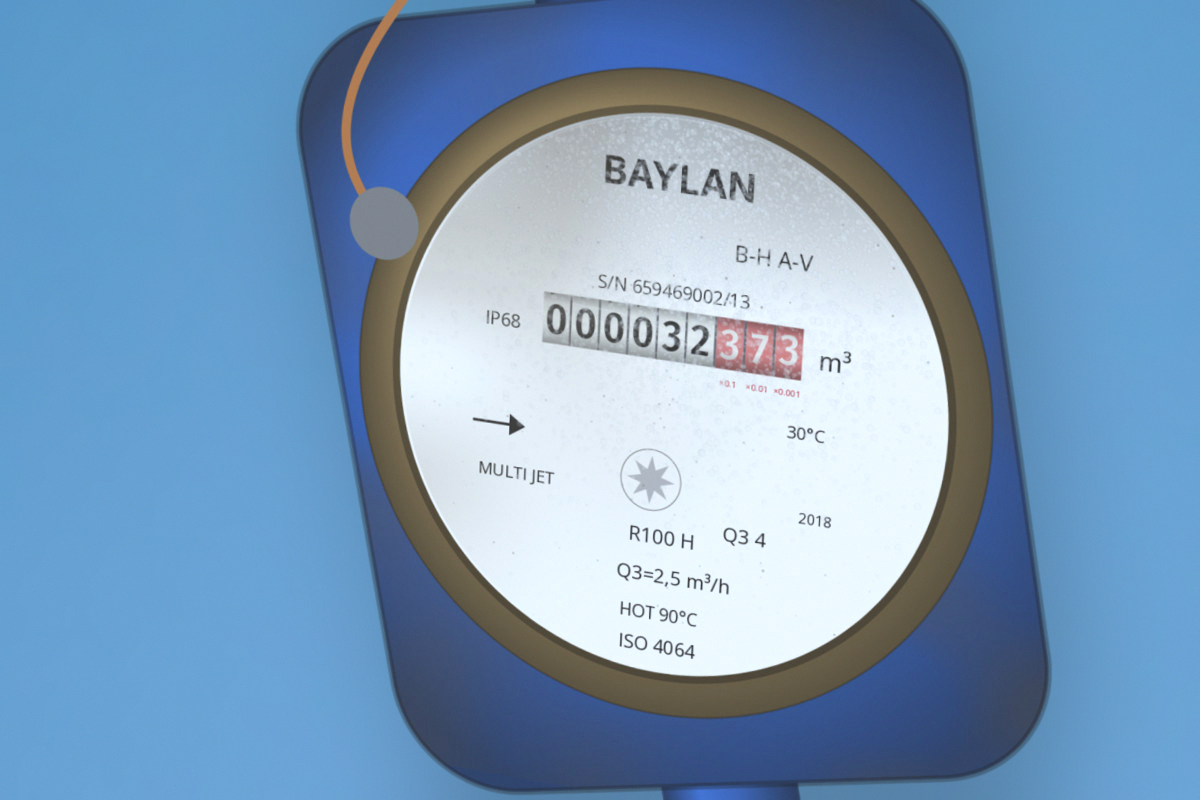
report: 32.373 (m³)
